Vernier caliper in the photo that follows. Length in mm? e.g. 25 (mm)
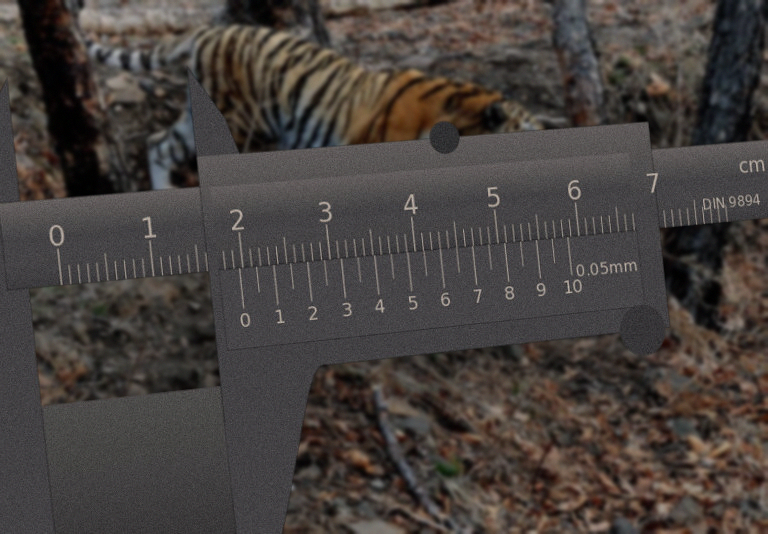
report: 19.6 (mm)
